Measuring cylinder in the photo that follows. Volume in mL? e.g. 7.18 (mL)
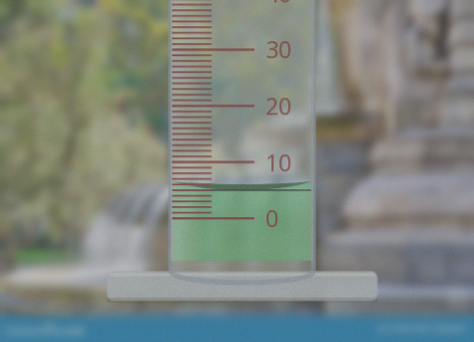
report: 5 (mL)
